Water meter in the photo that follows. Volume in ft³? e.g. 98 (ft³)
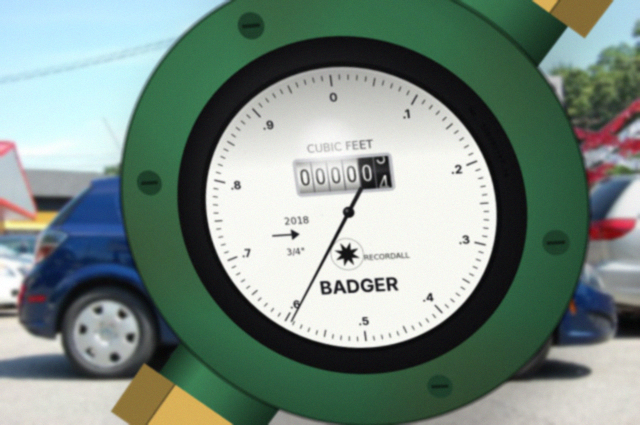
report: 3.59 (ft³)
